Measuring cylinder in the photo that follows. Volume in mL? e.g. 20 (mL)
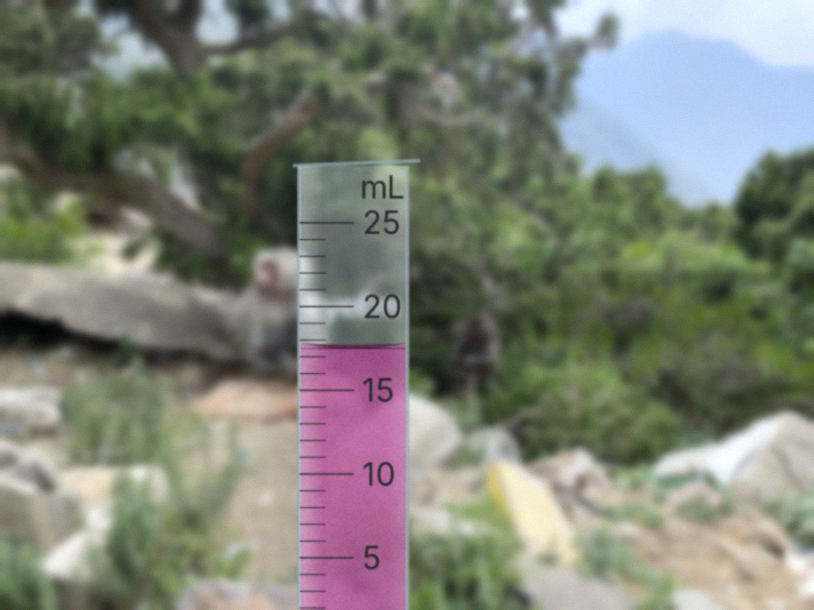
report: 17.5 (mL)
